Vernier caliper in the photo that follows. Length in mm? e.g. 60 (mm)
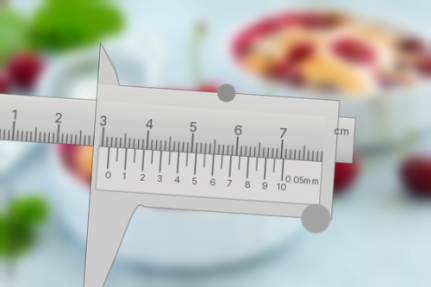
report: 31.5 (mm)
